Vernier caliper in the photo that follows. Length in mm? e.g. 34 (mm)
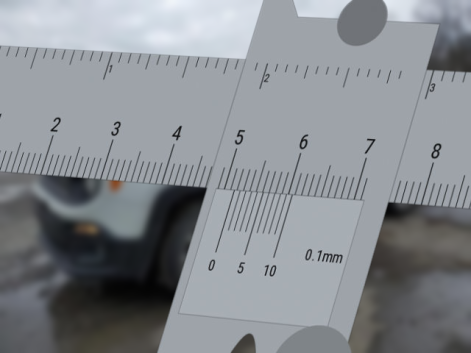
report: 51.6 (mm)
